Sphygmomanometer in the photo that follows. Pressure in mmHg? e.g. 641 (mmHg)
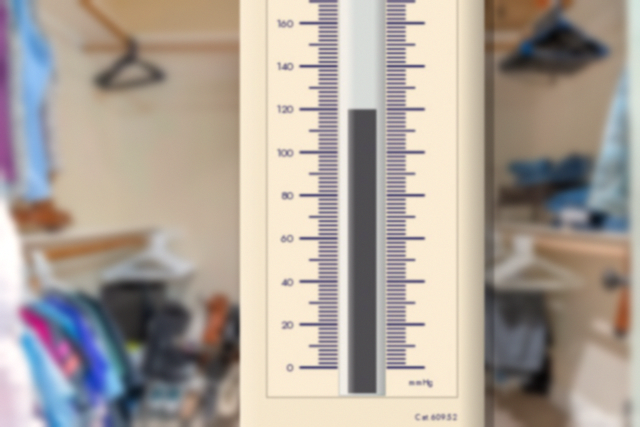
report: 120 (mmHg)
